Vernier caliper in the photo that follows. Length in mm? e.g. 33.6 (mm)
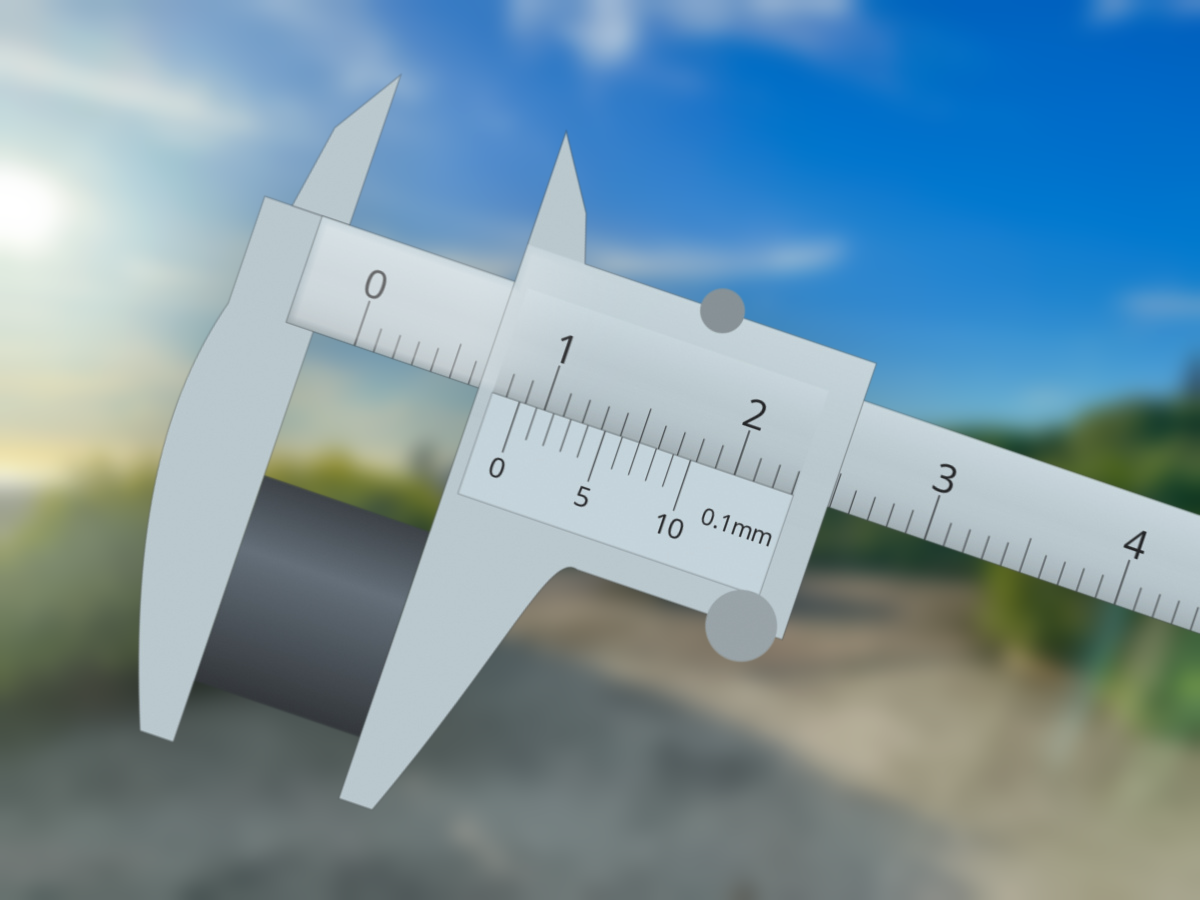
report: 8.7 (mm)
